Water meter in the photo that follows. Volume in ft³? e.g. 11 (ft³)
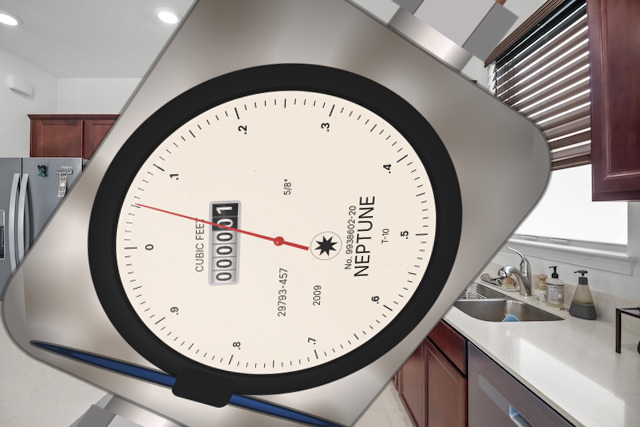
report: 1.05 (ft³)
